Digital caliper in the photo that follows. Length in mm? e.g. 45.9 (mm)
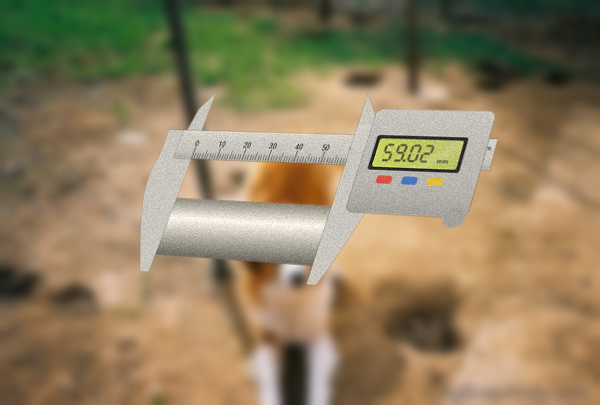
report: 59.02 (mm)
